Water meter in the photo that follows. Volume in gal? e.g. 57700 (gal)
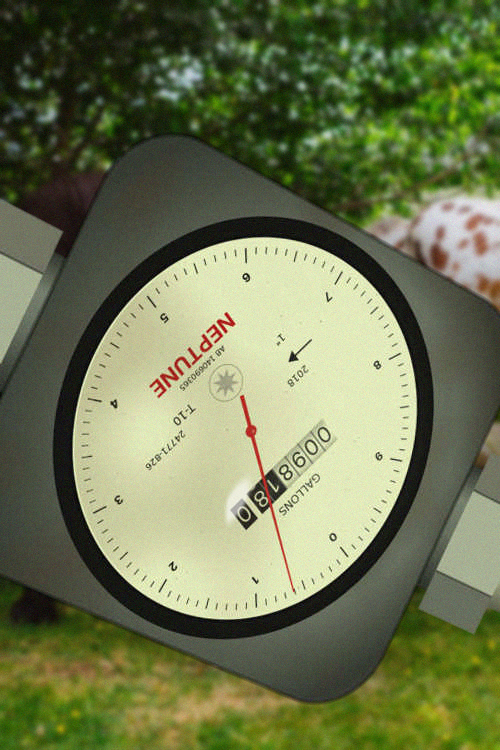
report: 98180.6 (gal)
